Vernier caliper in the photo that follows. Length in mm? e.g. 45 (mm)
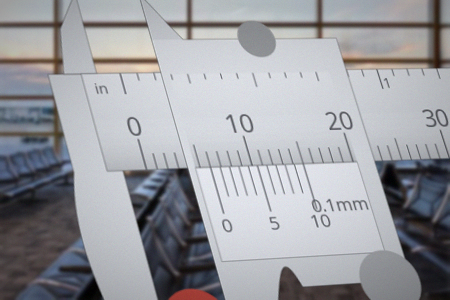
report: 6.0 (mm)
